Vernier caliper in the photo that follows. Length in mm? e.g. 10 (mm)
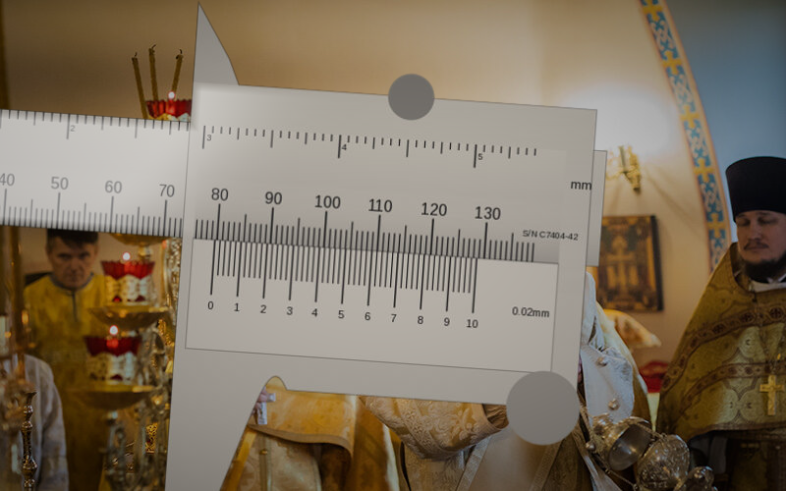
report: 79.6 (mm)
